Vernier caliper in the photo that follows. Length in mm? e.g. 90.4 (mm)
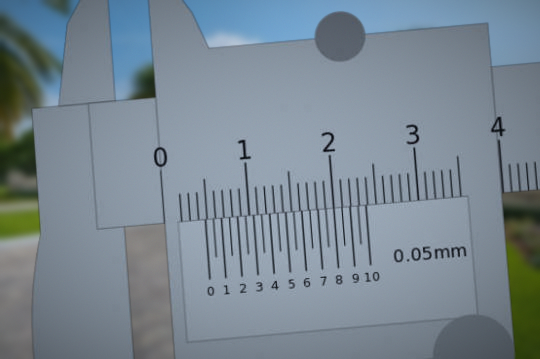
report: 4.8 (mm)
